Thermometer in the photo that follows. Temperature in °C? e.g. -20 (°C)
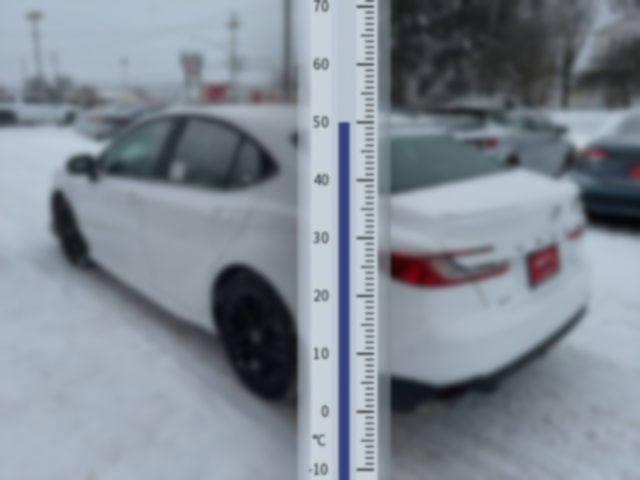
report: 50 (°C)
